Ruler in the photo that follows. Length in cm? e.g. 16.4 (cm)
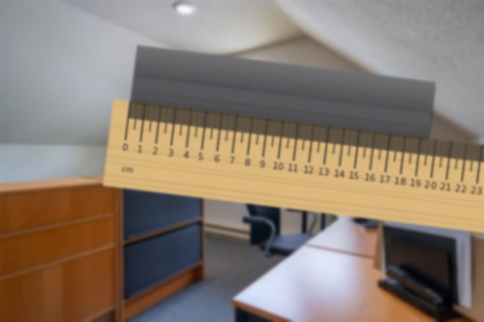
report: 19.5 (cm)
